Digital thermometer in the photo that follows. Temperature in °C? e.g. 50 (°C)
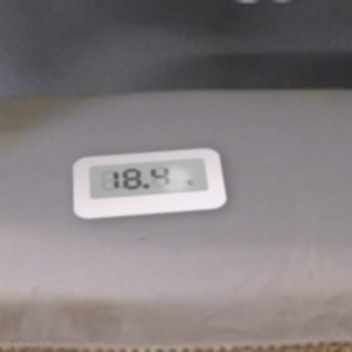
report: 18.4 (°C)
